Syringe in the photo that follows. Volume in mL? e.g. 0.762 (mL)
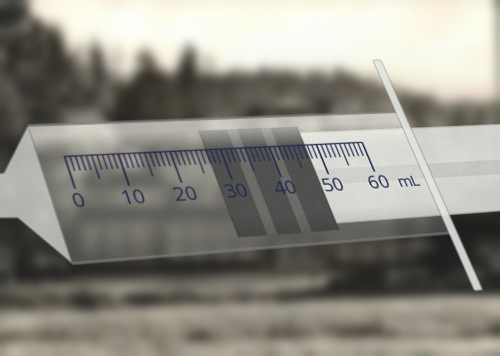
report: 27 (mL)
